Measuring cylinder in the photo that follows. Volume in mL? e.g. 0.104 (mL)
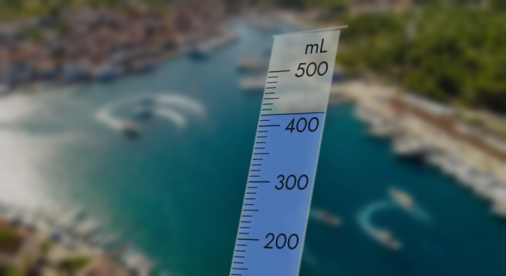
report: 420 (mL)
